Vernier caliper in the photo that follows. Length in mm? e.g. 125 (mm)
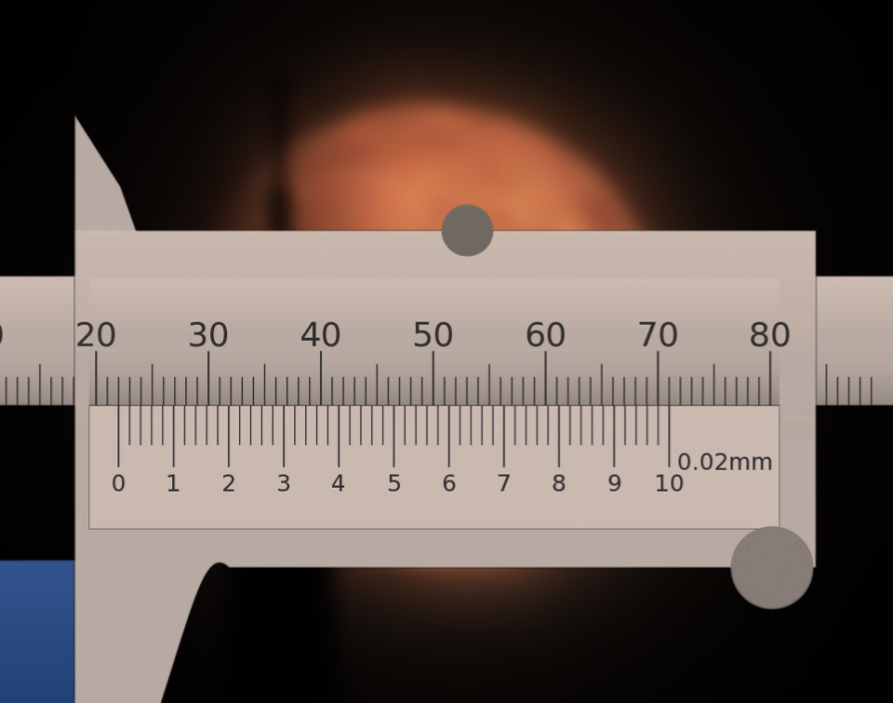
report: 22.0 (mm)
